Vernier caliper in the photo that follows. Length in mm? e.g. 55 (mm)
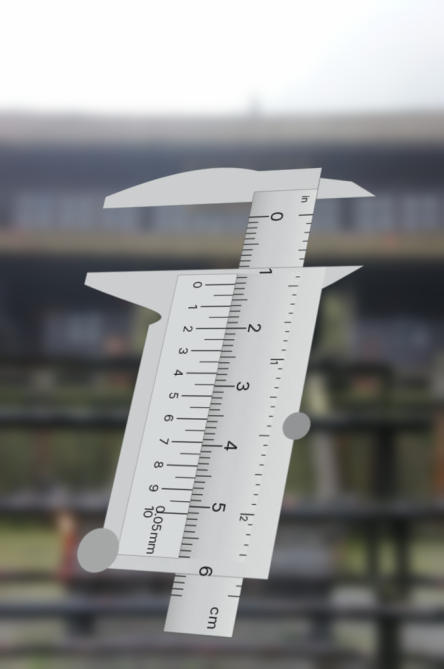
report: 12.2 (mm)
